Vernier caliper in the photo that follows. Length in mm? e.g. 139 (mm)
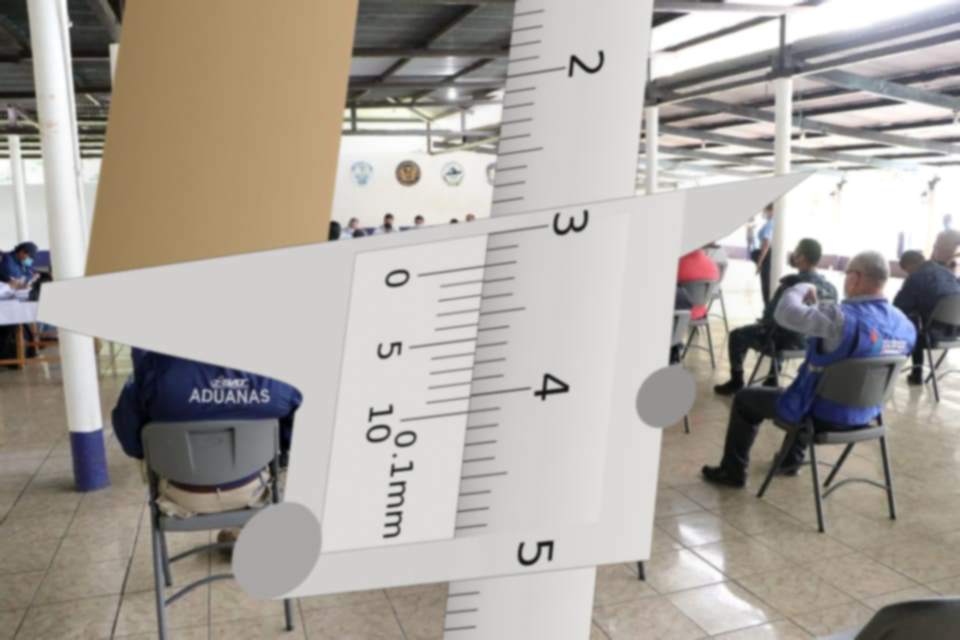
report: 32.0 (mm)
